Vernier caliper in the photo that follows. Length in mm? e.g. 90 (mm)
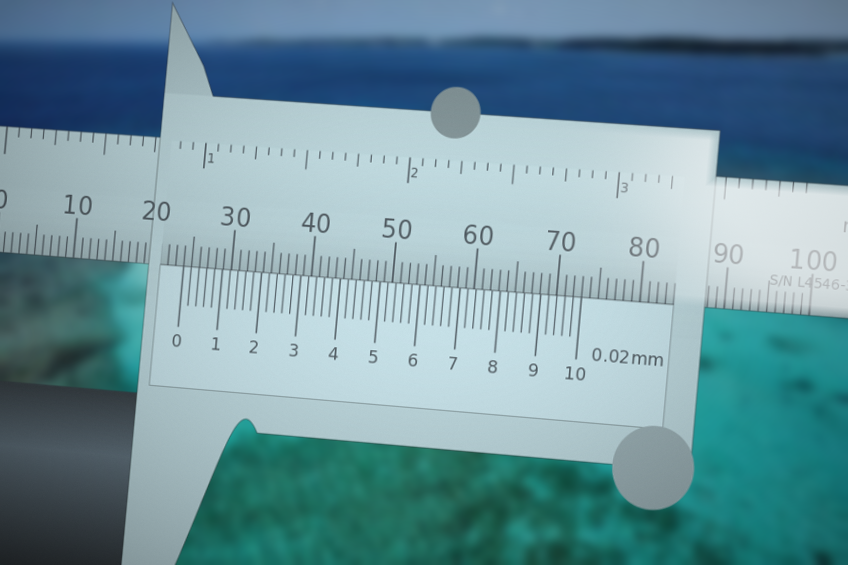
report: 24.0 (mm)
